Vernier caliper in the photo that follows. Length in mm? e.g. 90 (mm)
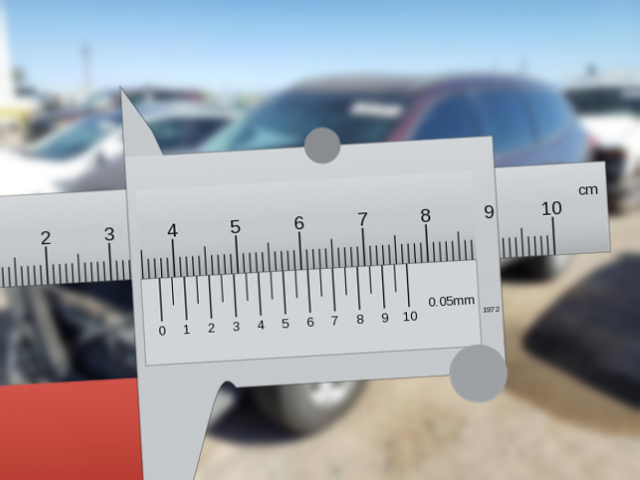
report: 37.6 (mm)
